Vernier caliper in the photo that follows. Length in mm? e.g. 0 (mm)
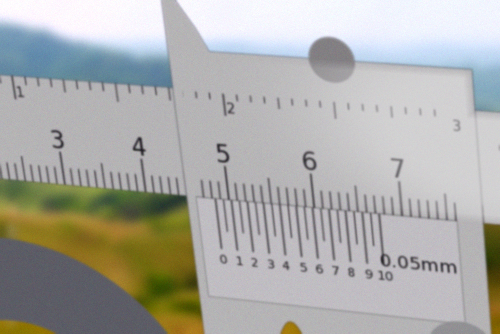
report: 48.4 (mm)
